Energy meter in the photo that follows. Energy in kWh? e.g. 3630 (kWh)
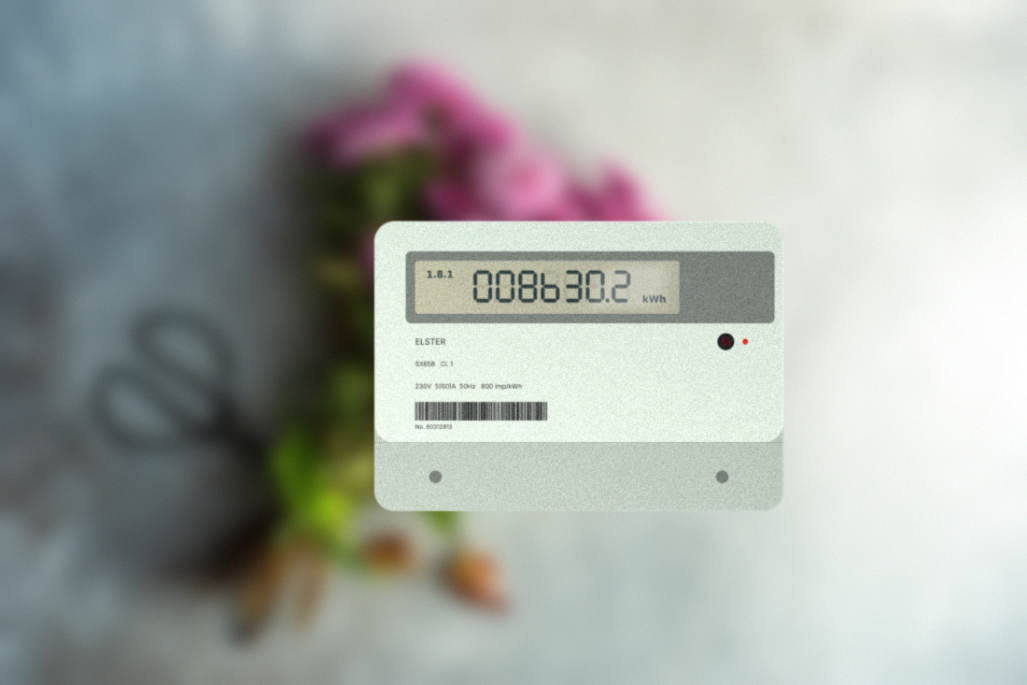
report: 8630.2 (kWh)
